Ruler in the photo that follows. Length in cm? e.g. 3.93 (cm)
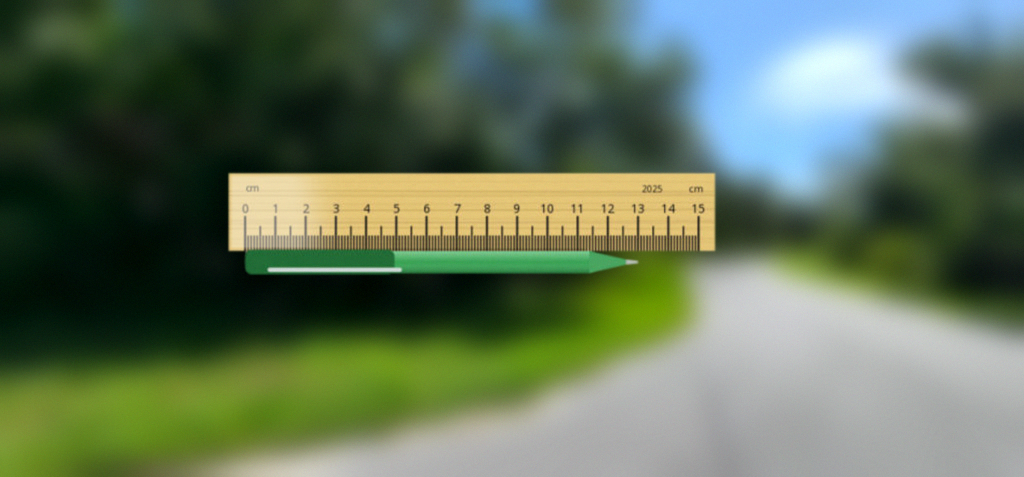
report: 13 (cm)
